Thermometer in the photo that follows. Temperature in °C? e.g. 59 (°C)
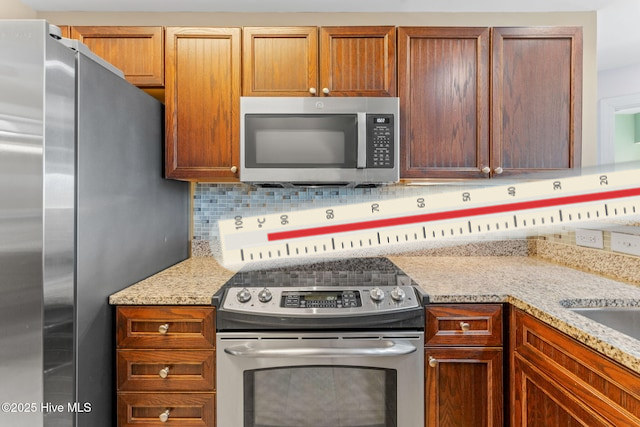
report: 94 (°C)
